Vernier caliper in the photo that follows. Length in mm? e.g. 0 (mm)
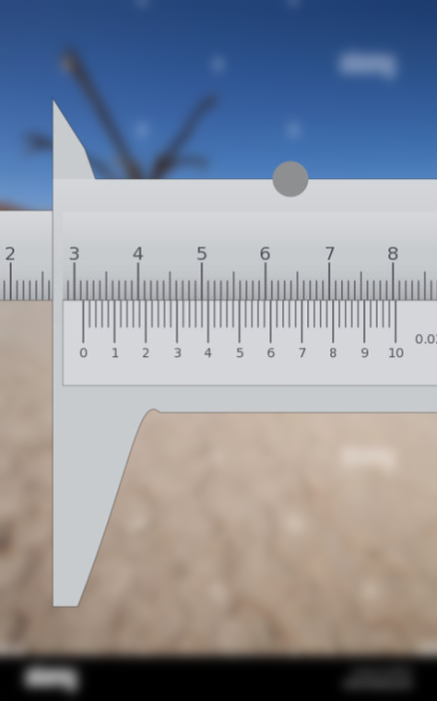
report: 31.4 (mm)
